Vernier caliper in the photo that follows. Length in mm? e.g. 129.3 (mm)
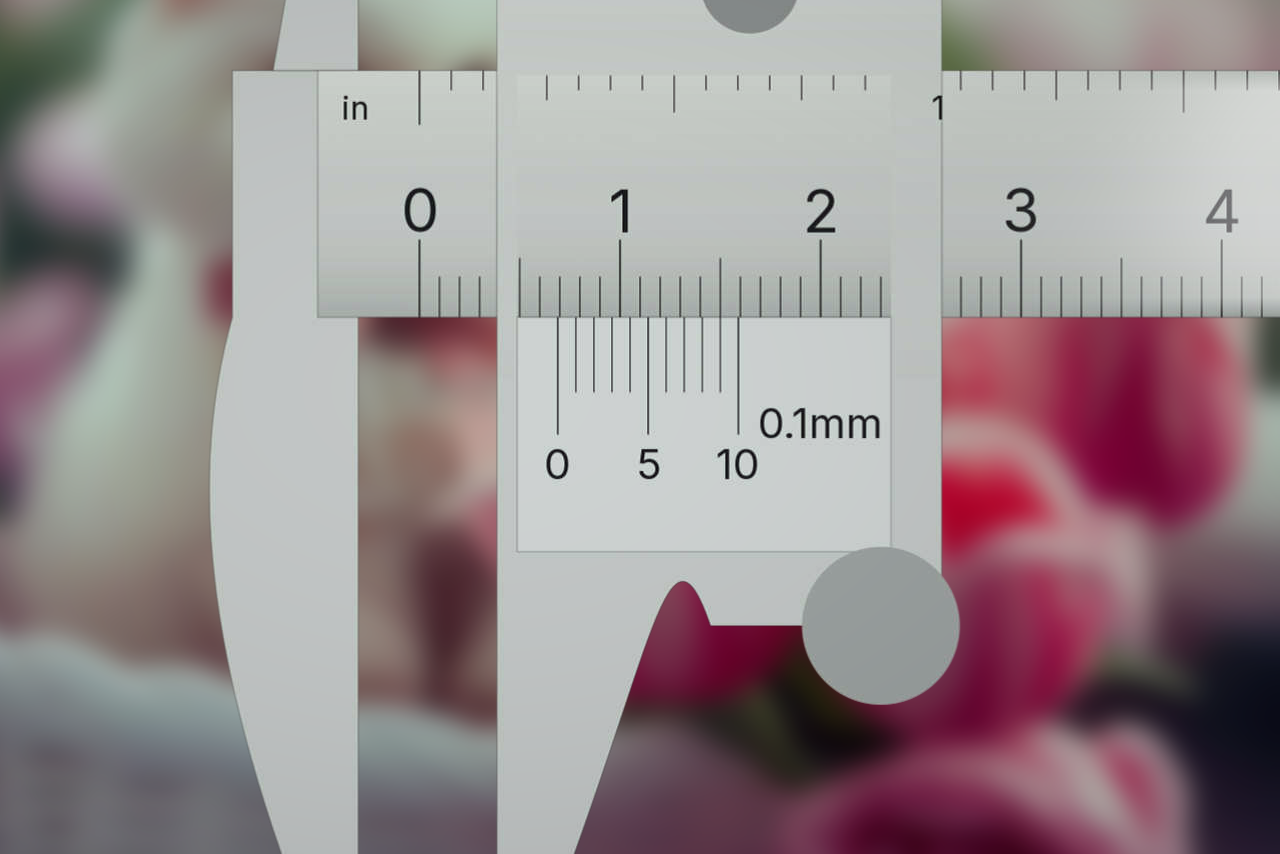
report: 6.9 (mm)
